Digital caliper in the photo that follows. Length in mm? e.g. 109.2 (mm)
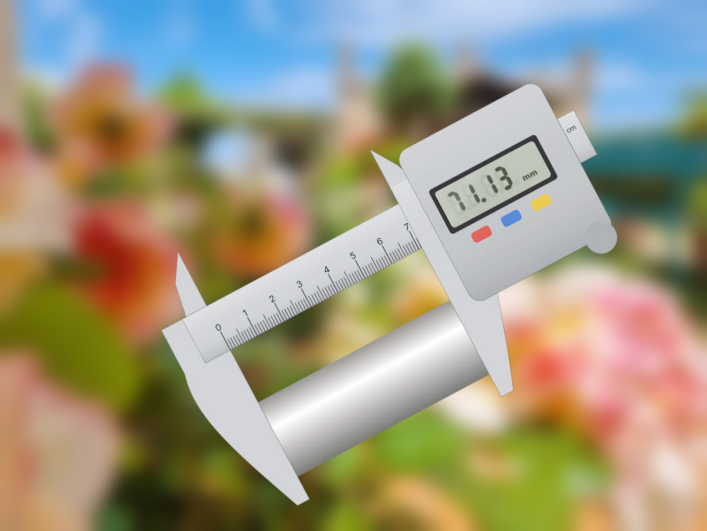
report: 71.13 (mm)
